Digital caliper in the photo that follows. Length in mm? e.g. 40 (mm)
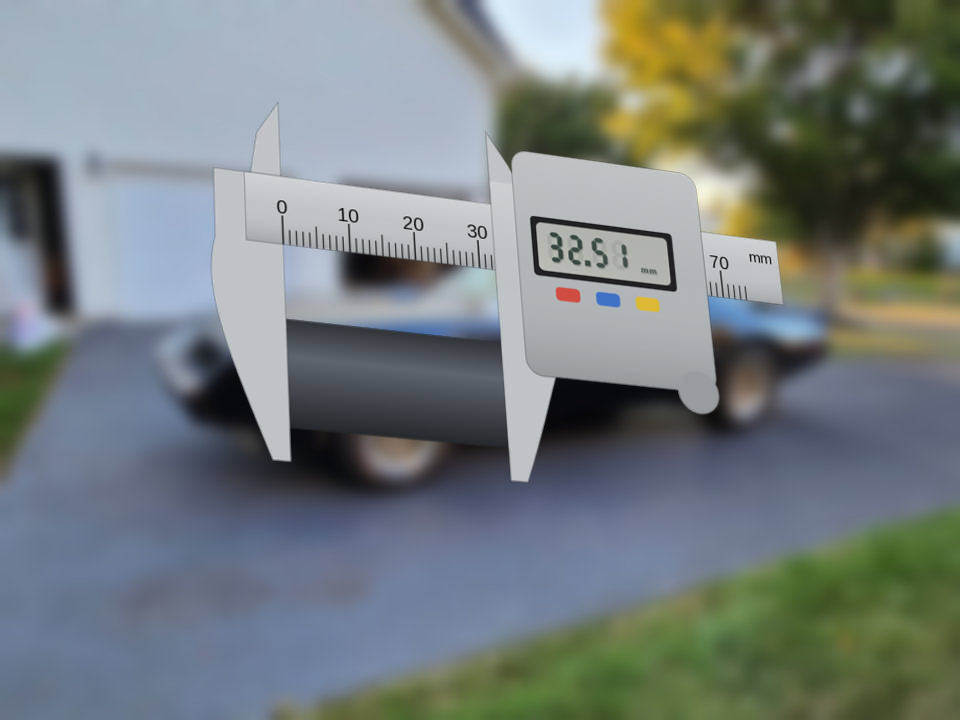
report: 32.51 (mm)
